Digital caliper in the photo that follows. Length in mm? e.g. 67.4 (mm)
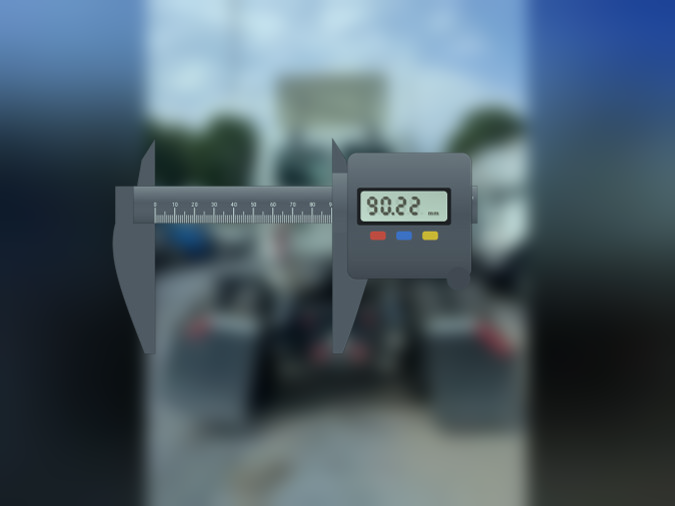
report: 90.22 (mm)
